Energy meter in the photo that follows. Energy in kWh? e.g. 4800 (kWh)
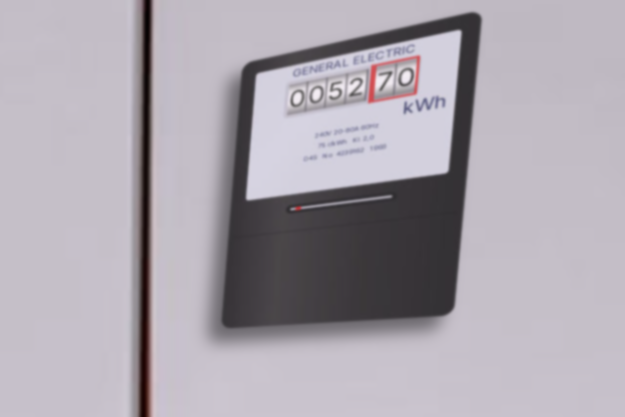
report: 52.70 (kWh)
